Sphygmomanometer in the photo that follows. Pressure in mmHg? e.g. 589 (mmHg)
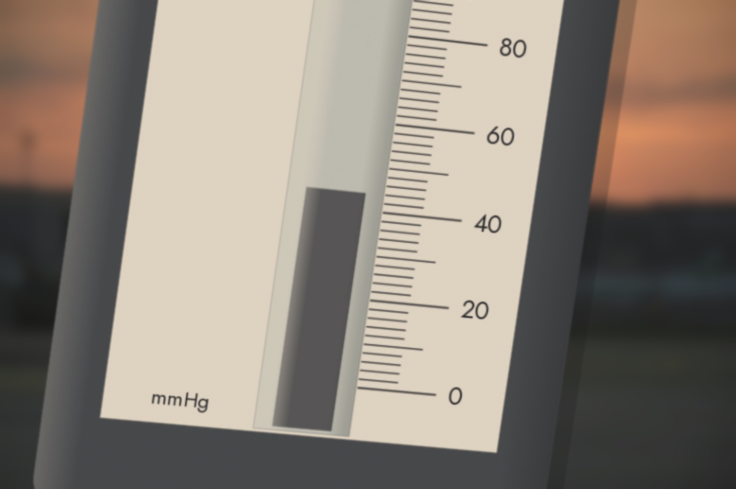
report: 44 (mmHg)
